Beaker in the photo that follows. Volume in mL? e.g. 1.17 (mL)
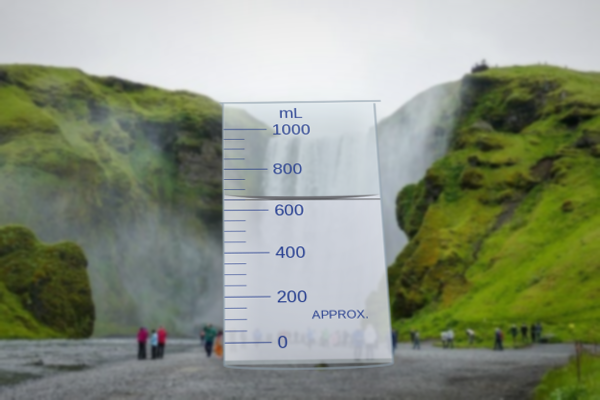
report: 650 (mL)
